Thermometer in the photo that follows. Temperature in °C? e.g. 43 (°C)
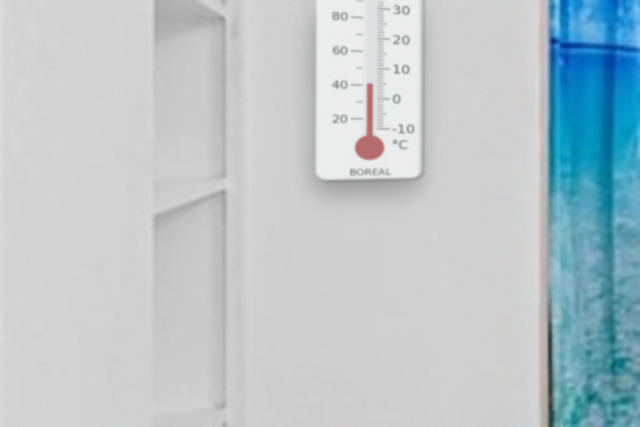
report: 5 (°C)
